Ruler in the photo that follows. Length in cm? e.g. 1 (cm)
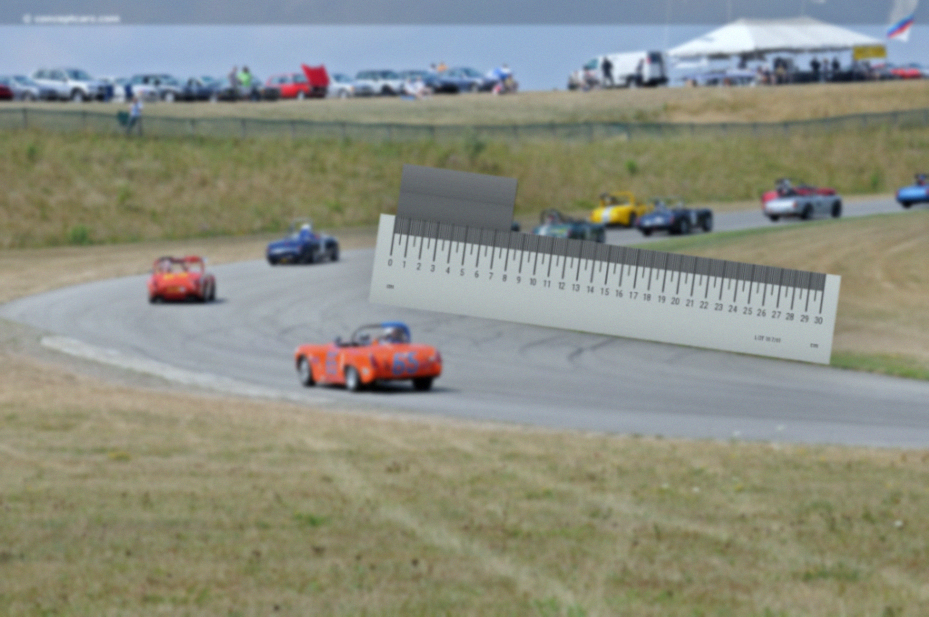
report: 8 (cm)
